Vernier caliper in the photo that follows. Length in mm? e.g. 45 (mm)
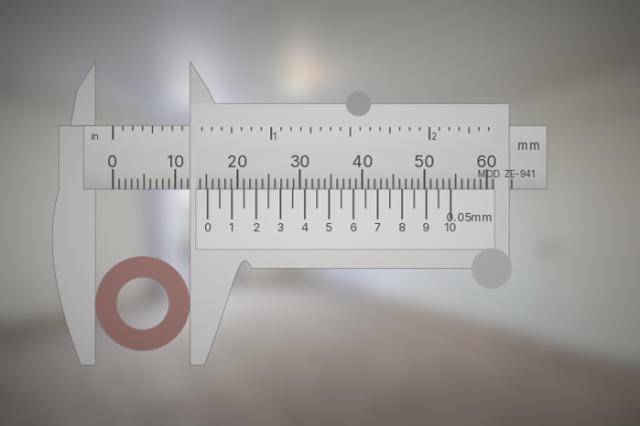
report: 15.2 (mm)
